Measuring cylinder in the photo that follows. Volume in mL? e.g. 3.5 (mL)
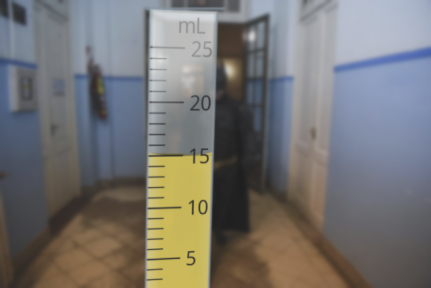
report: 15 (mL)
